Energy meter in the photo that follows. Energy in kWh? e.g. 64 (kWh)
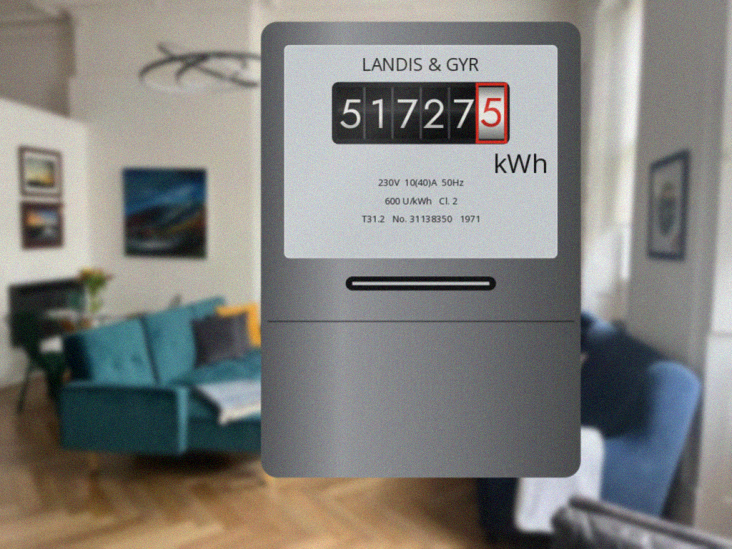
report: 51727.5 (kWh)
